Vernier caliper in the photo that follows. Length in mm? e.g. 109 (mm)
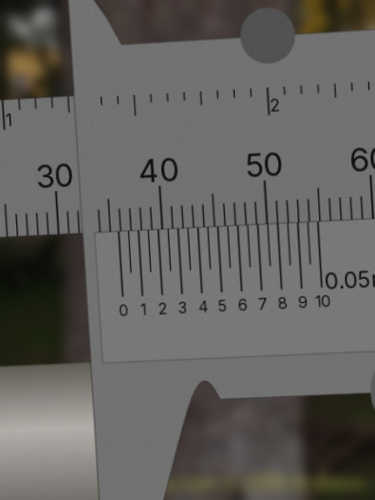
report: 35.8 (mm)
